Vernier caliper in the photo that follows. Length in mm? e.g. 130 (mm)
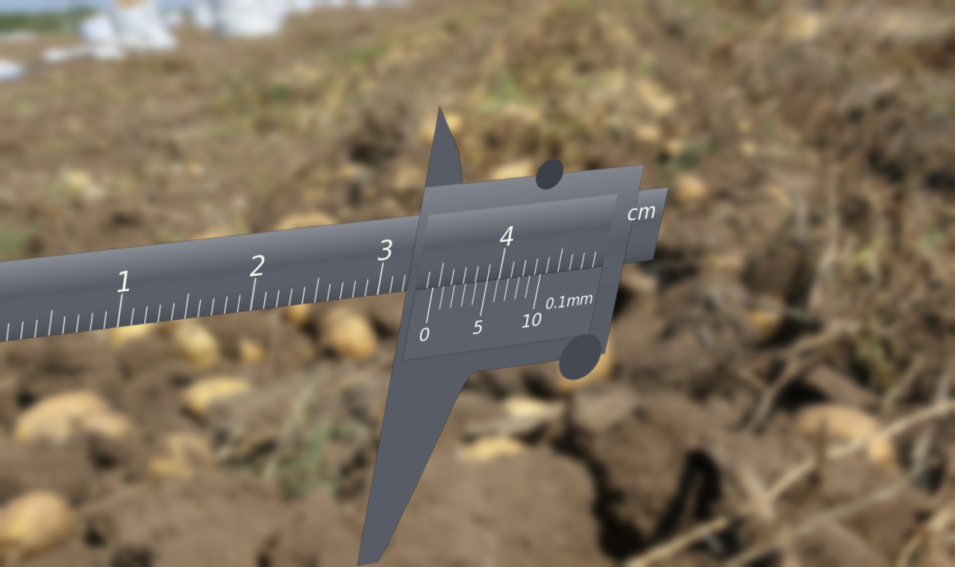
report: 34.5 (mm)
